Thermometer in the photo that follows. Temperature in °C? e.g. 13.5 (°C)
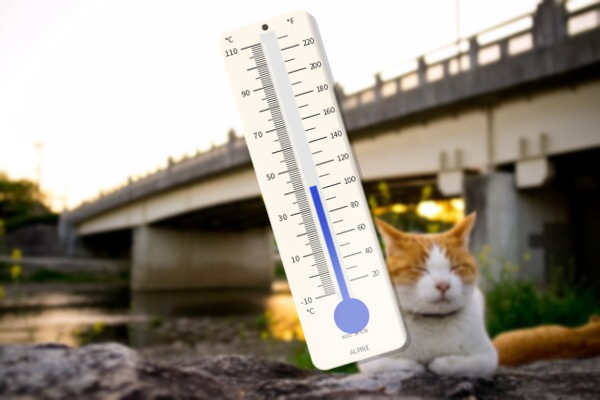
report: 40 (°C)
